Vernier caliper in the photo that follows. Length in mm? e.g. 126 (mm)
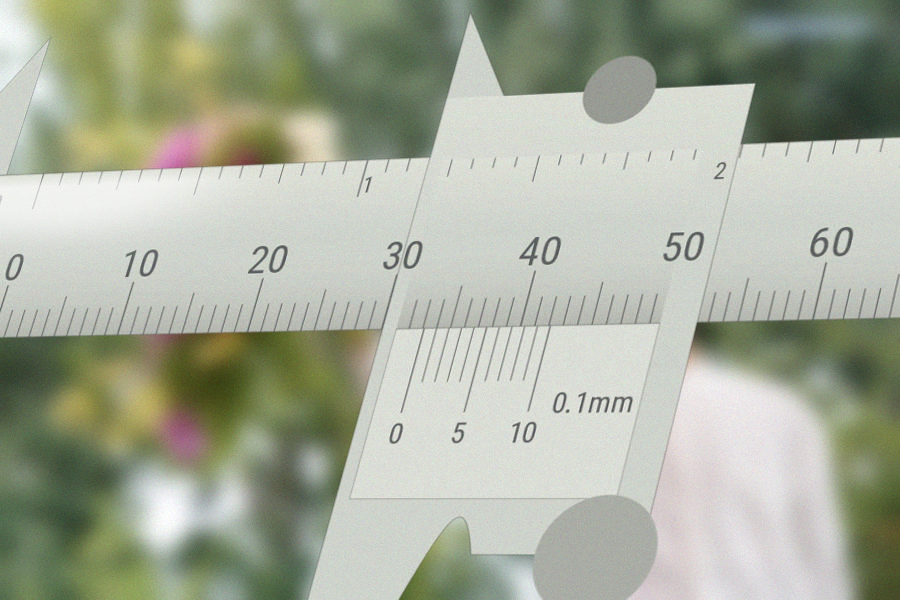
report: 33.1 (mm)
